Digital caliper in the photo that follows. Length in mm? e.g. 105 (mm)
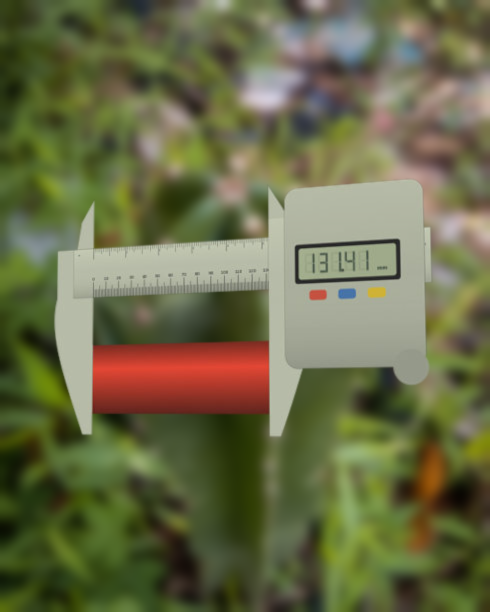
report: 131.41 (mm)
